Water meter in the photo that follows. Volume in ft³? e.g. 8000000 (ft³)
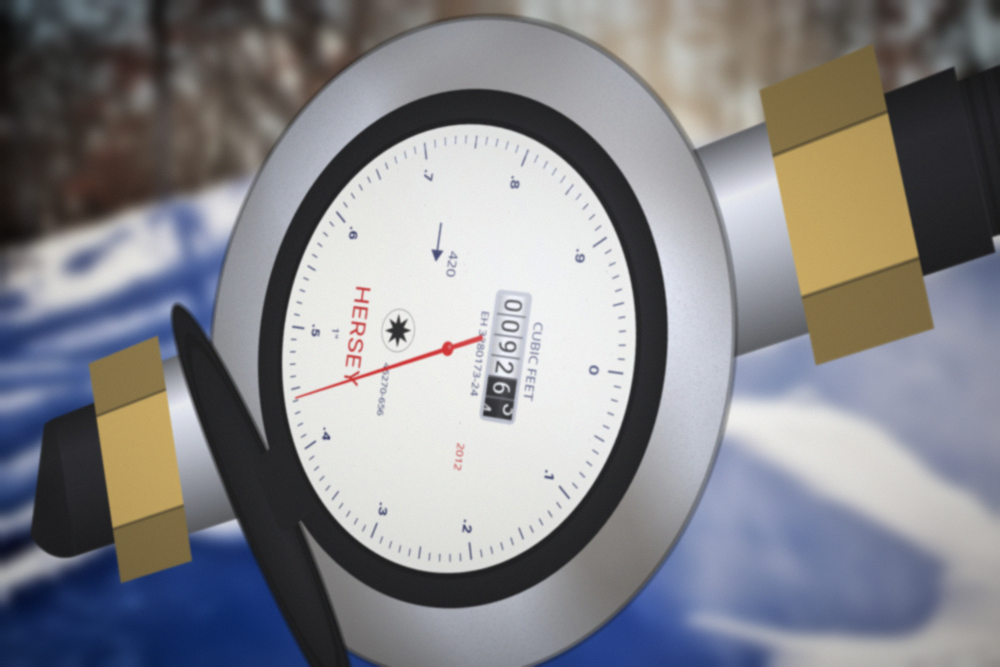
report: 9263.44 (ft³)
